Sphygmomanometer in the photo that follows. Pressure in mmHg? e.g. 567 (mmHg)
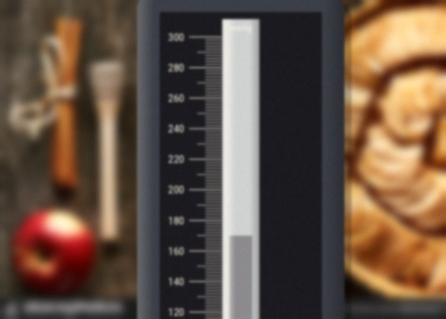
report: 170 (mmHg)
